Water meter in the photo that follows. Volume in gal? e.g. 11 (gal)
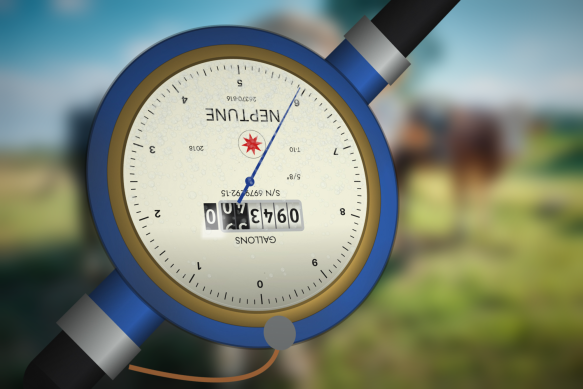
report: 943395.9 (gal)
